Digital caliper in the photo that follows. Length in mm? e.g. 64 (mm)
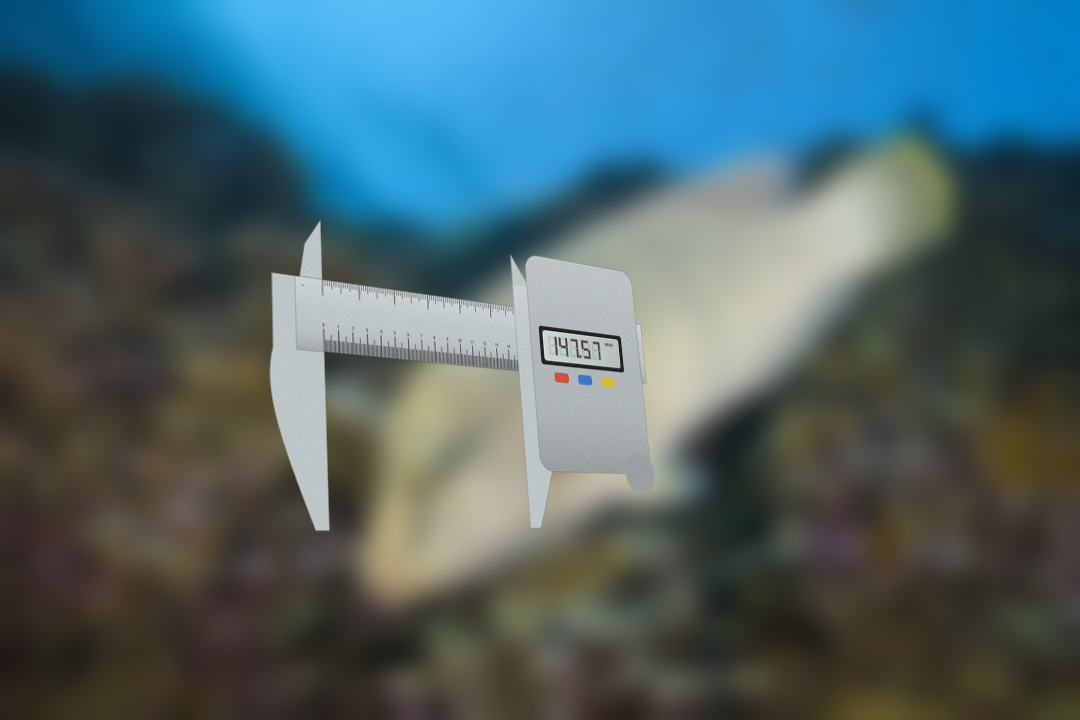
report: 147.57 (mm)
